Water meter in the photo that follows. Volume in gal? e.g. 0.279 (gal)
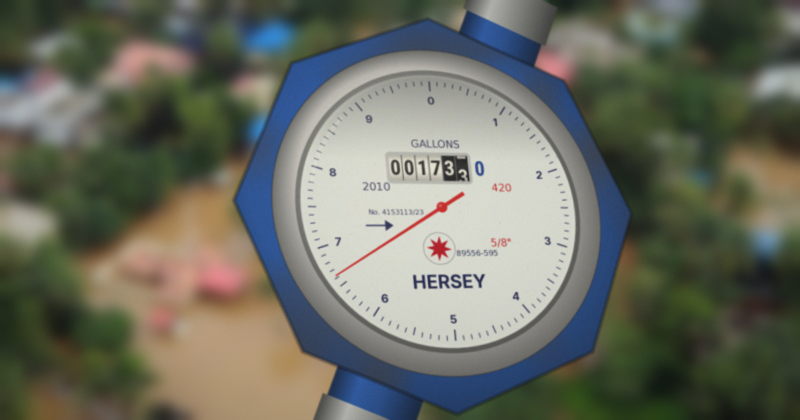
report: 17326.6 (gal)
